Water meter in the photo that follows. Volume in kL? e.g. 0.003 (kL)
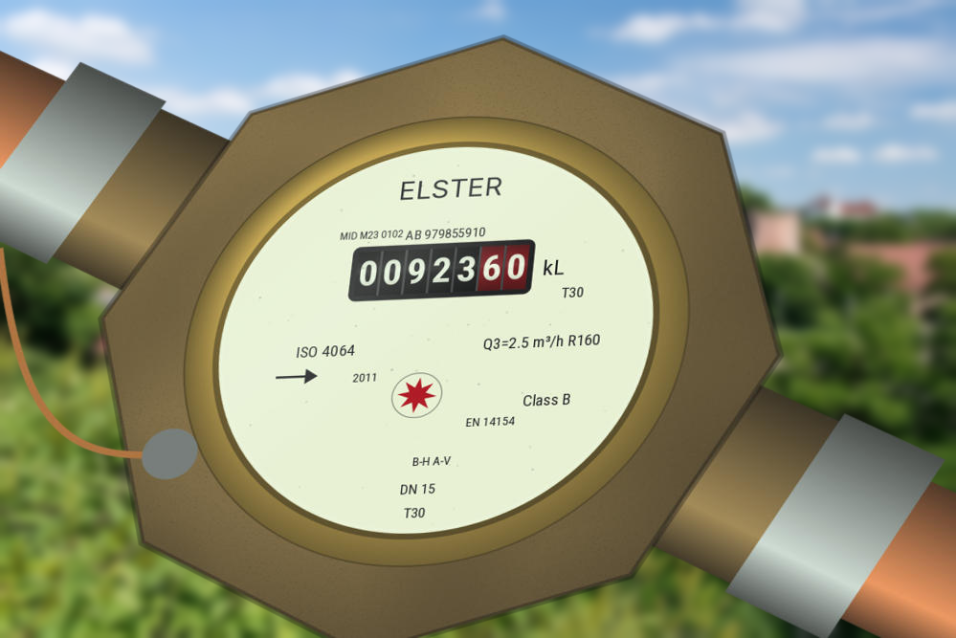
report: 923.60 (kL)
